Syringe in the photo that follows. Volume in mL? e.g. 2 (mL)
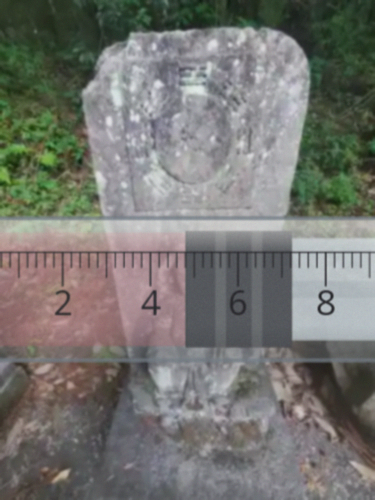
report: 4.8 (mL)
